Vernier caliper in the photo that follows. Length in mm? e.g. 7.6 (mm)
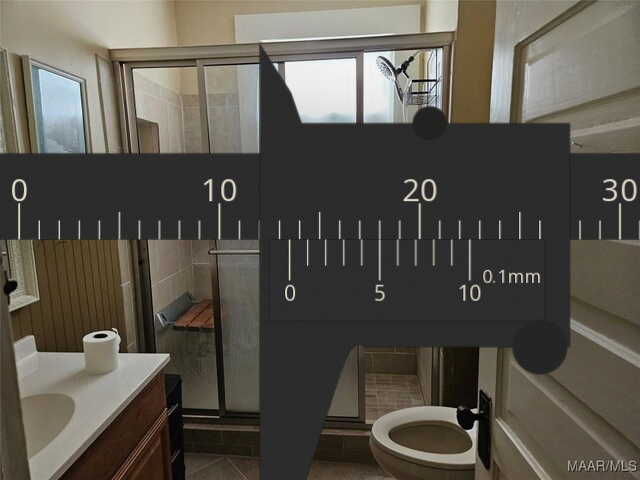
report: 13.5 (mm)
